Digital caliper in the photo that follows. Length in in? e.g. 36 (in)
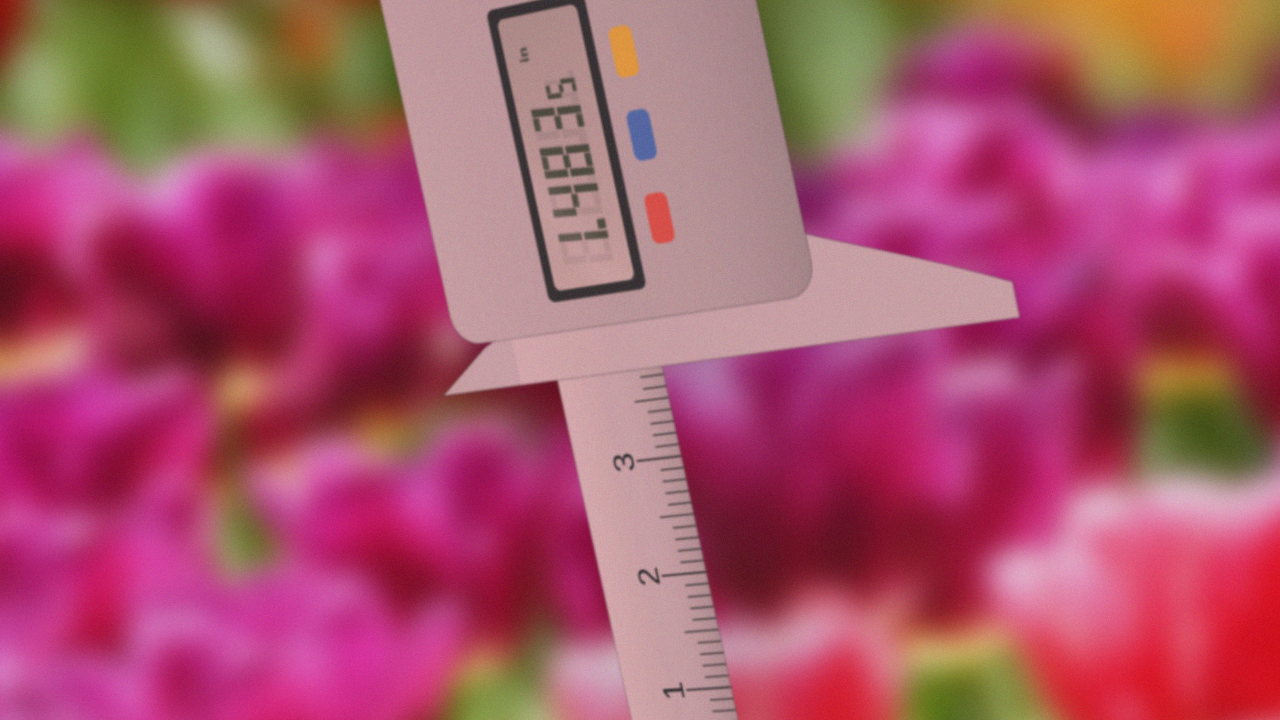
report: 1.4835 (in)
